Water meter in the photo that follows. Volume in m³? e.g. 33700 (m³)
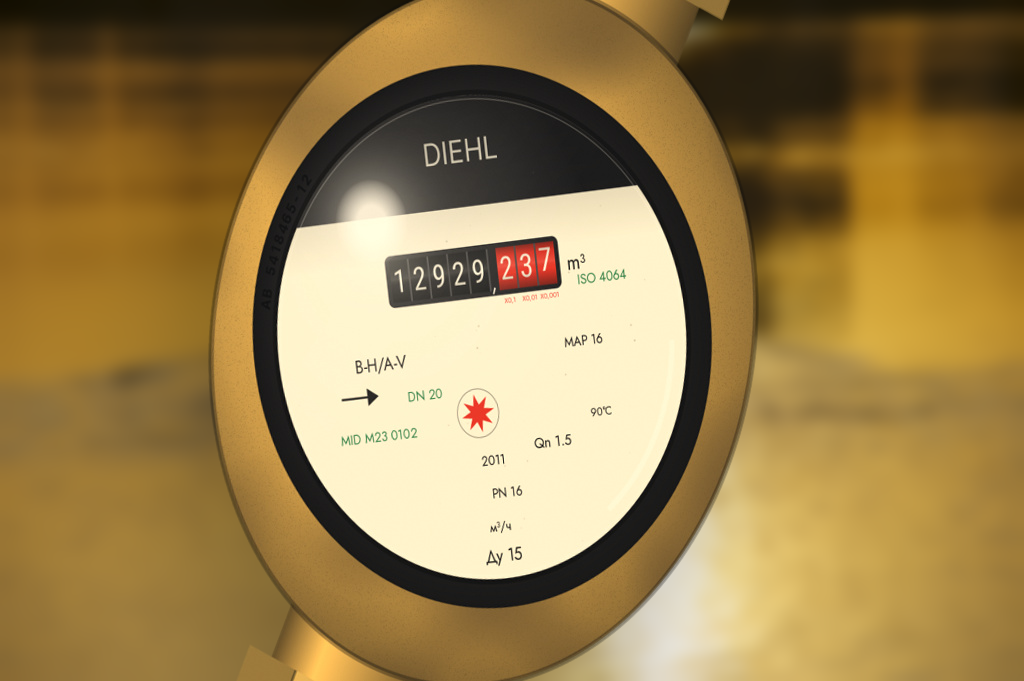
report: 12929.237 (m³)
